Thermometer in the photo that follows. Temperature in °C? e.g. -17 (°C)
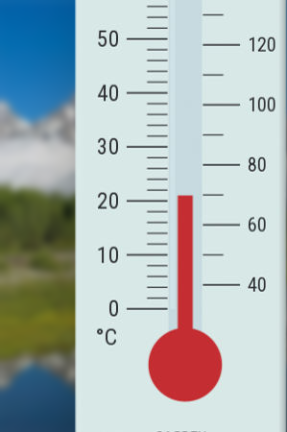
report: 21 (°C)
